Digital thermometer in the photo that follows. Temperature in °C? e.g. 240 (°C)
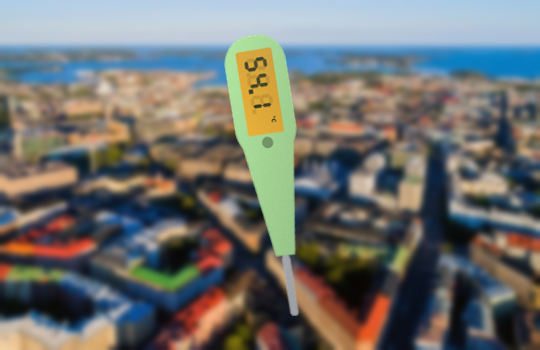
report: 54.1 (°C)
